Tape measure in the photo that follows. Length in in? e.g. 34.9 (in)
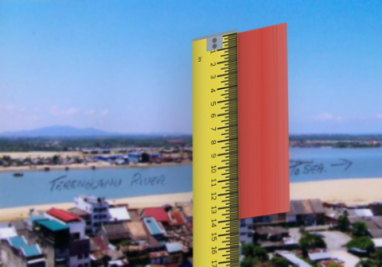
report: 14 (in)
